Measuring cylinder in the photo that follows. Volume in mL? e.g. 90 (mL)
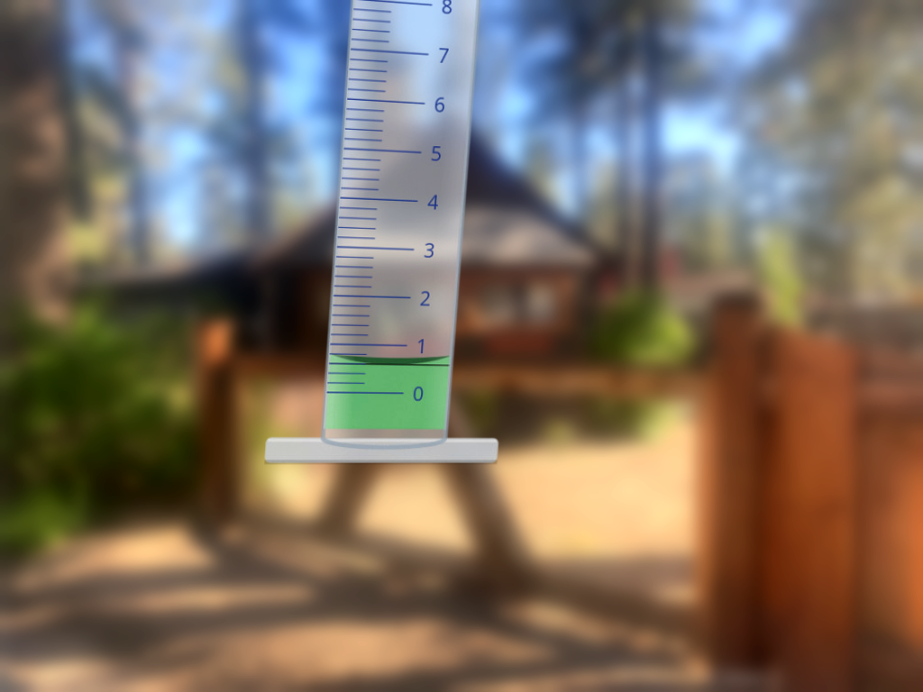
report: 0.6 (mL)
